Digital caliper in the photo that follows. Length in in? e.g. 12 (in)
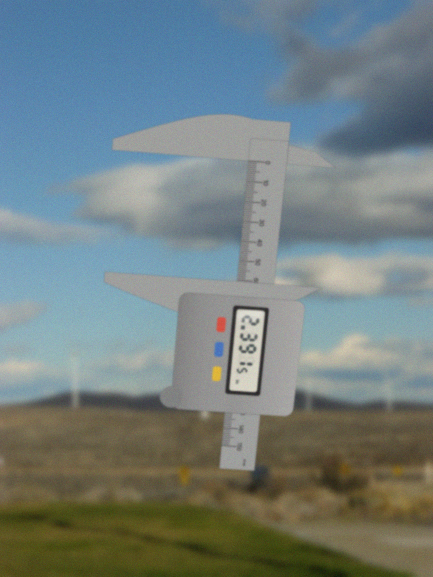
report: 2.3915 (in)
